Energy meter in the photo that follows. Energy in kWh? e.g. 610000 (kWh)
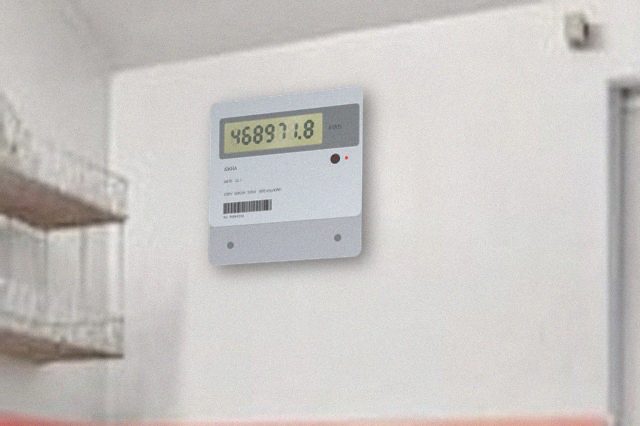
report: 468971.8 (kWh)
